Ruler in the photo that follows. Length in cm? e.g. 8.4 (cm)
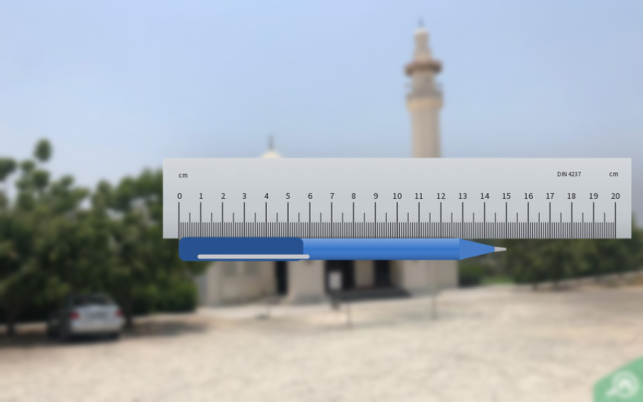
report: 15 (cm)
